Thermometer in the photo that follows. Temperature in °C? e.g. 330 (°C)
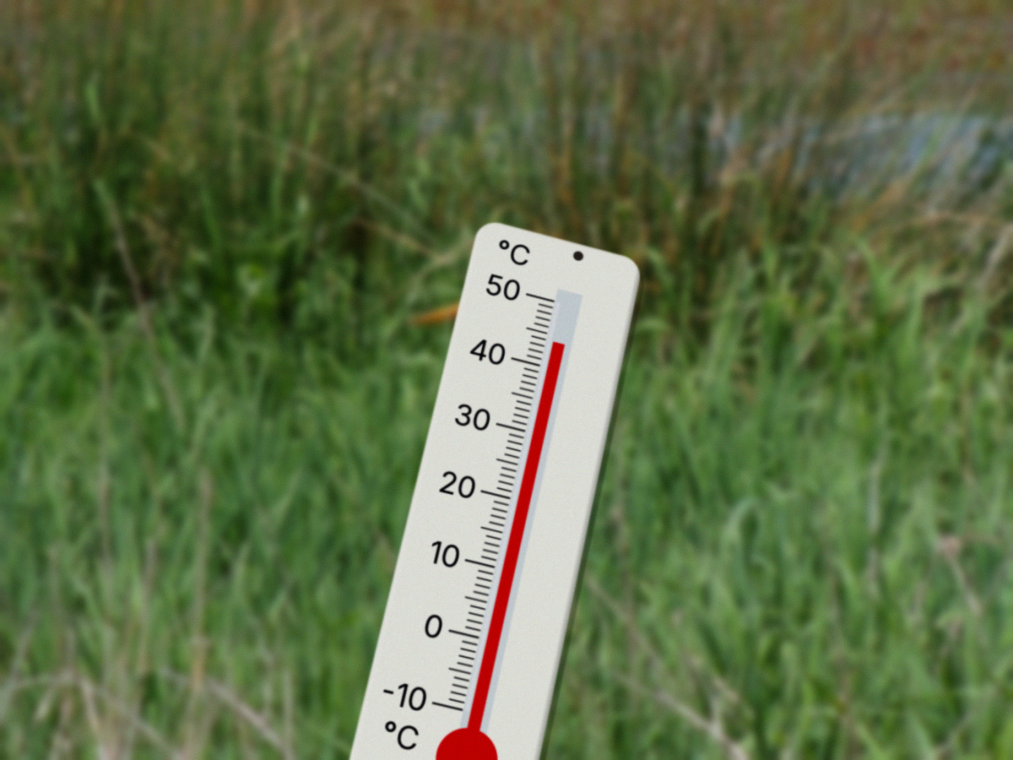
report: 44 (°C)
